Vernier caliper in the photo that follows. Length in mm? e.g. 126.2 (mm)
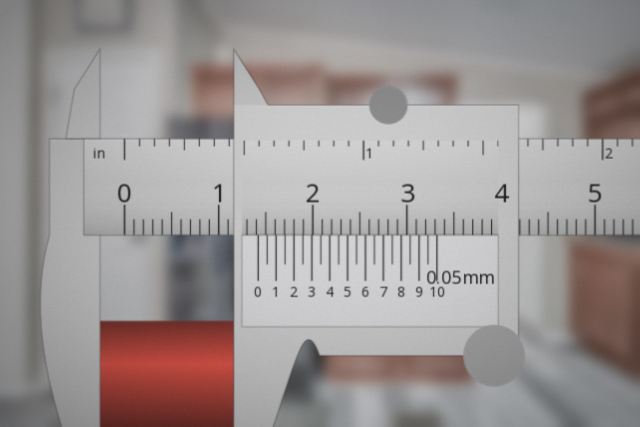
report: 14.2 (mm)
